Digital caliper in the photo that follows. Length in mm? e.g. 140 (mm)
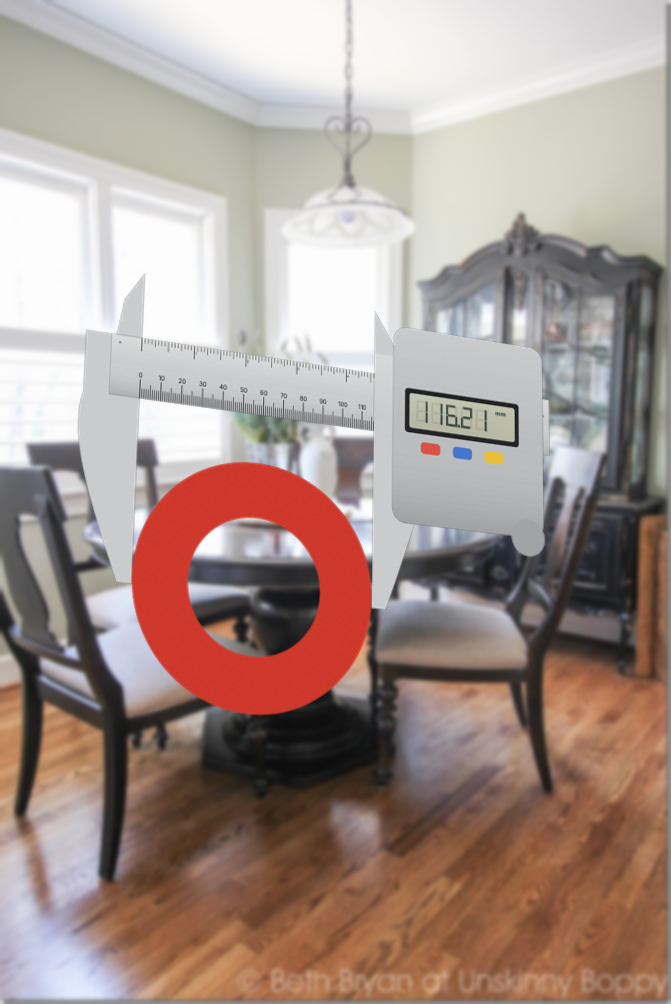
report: 116.21 (mm)
